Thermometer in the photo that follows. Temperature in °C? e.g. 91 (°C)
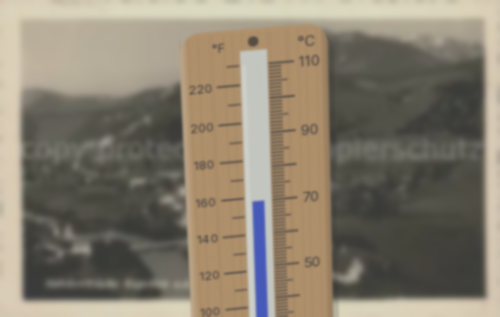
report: 70 (°C)
